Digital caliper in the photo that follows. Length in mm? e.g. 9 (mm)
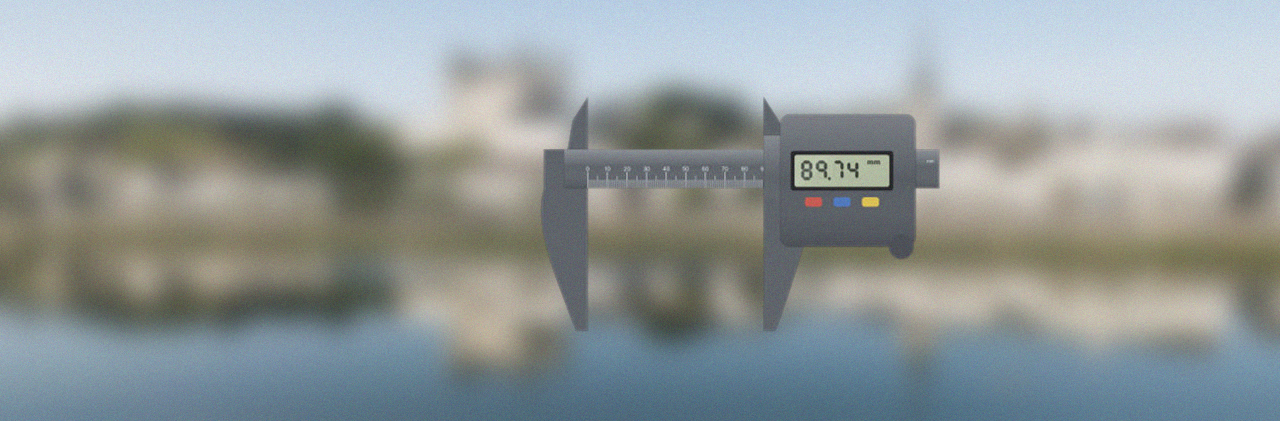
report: 89.74 (mm)
